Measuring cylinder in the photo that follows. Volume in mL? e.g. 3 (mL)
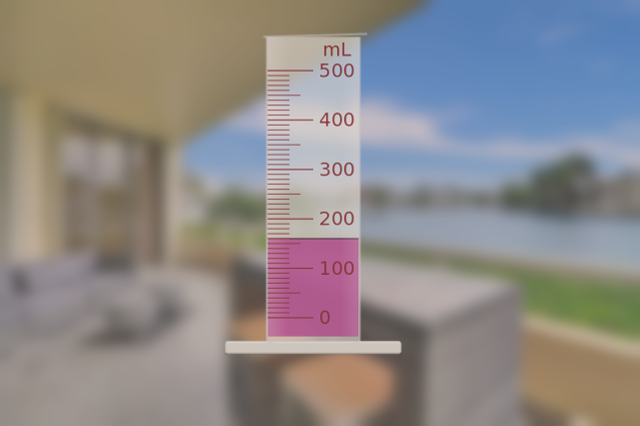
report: 160 (mL)
